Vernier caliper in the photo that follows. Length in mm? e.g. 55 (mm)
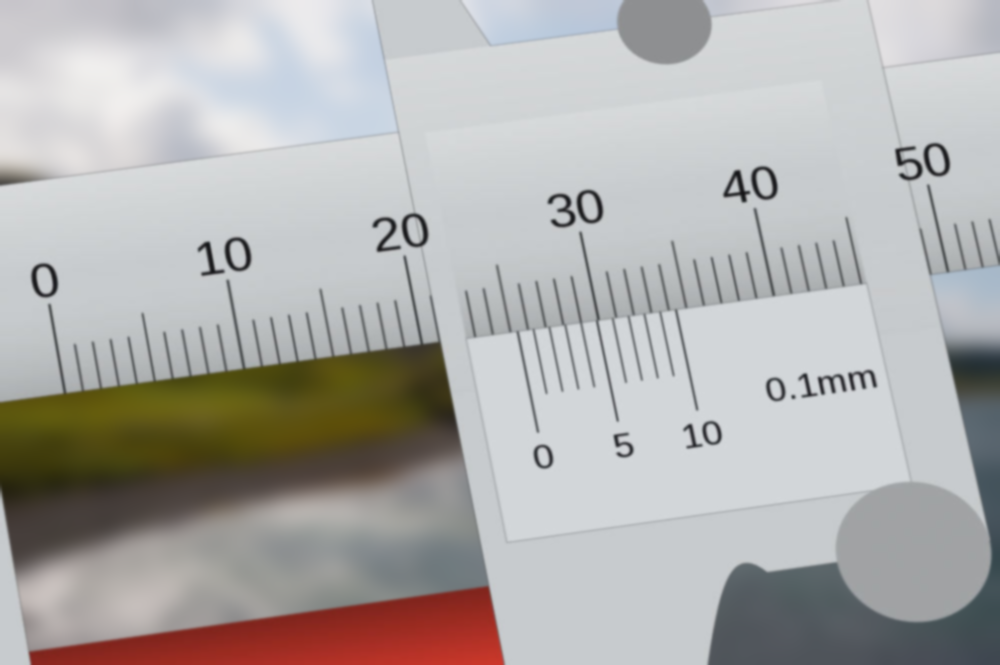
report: 25.4 (mm)
